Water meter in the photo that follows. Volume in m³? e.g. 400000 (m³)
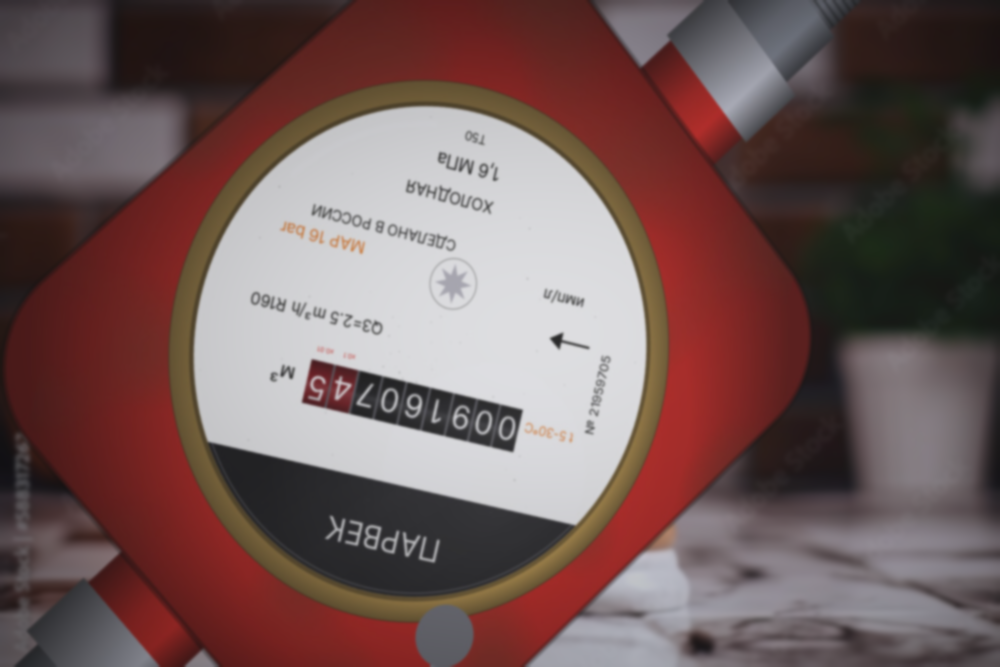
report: 91607.45 (m³)
